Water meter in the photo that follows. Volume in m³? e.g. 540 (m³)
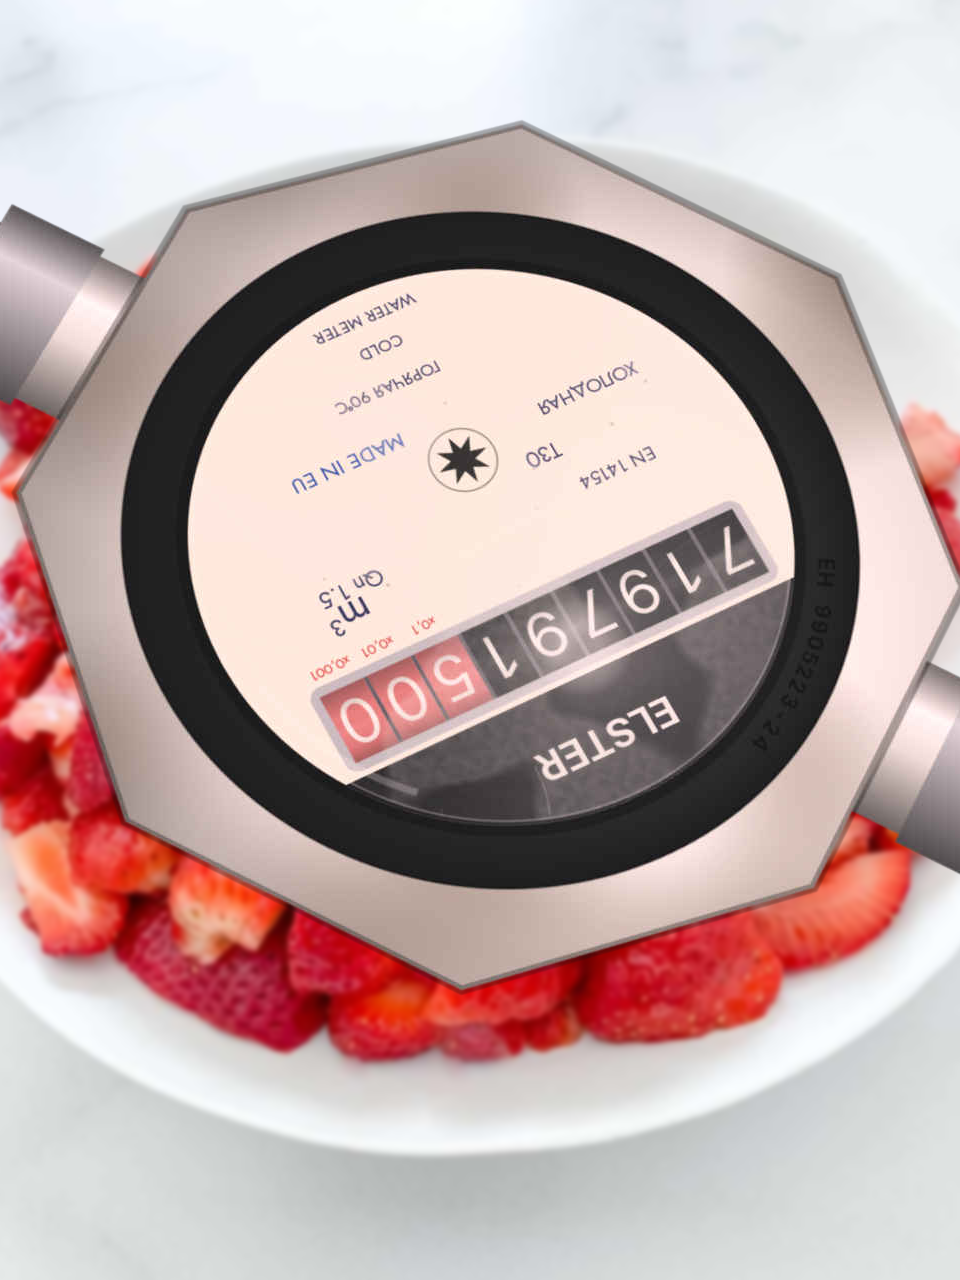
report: 719791.500 (m³)
